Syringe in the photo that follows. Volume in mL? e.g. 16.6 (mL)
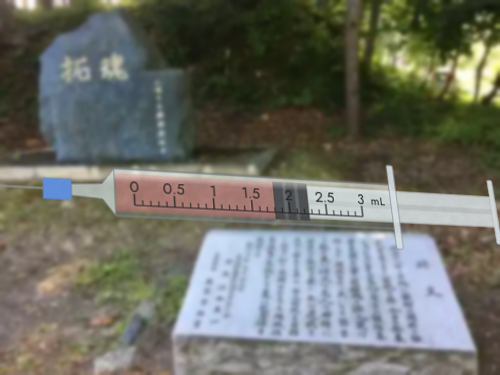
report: 1.8 (mL)
